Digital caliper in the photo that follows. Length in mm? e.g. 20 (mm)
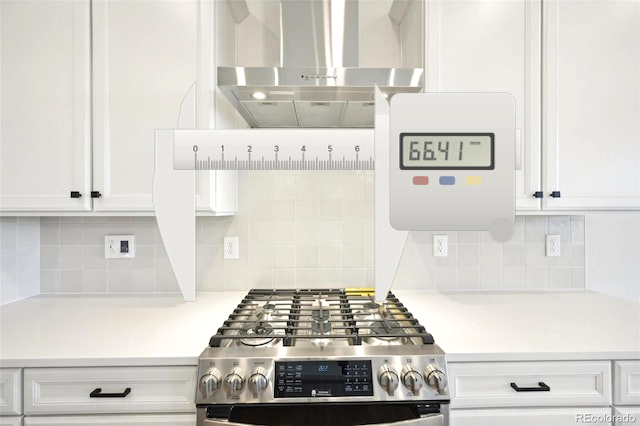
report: 66.41 (mm)
